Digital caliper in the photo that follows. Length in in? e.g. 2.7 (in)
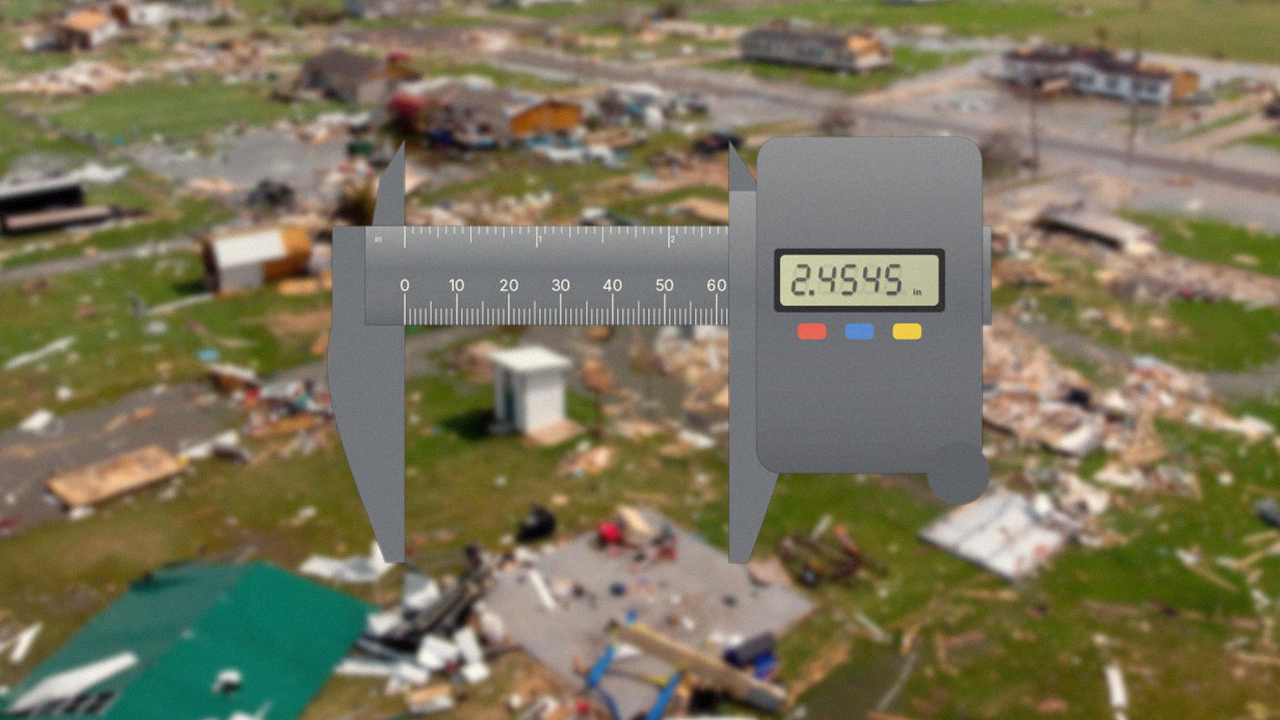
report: 2.4545 (in)
